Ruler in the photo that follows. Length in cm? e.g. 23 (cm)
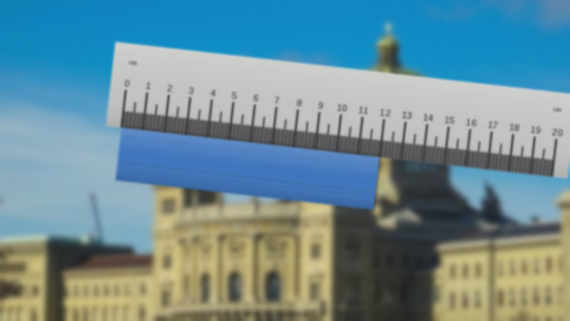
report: 12 (cm)
